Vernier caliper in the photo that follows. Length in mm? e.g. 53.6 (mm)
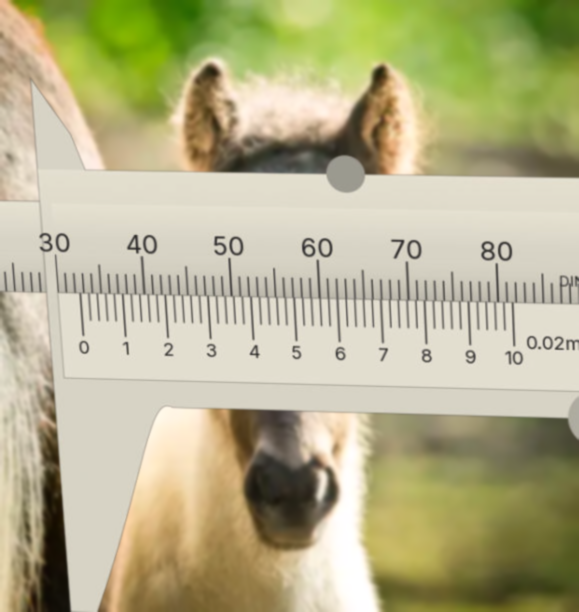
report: 32.6 (mm)
